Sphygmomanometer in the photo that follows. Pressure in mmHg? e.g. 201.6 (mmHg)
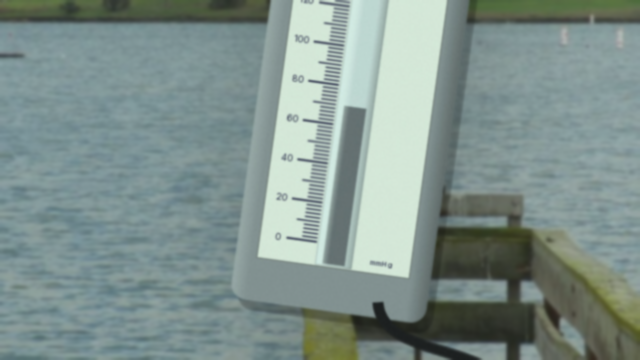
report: 70 (mmHg)
